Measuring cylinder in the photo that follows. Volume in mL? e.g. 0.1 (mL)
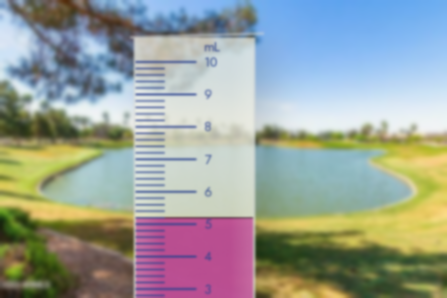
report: 5.2 (mL)
